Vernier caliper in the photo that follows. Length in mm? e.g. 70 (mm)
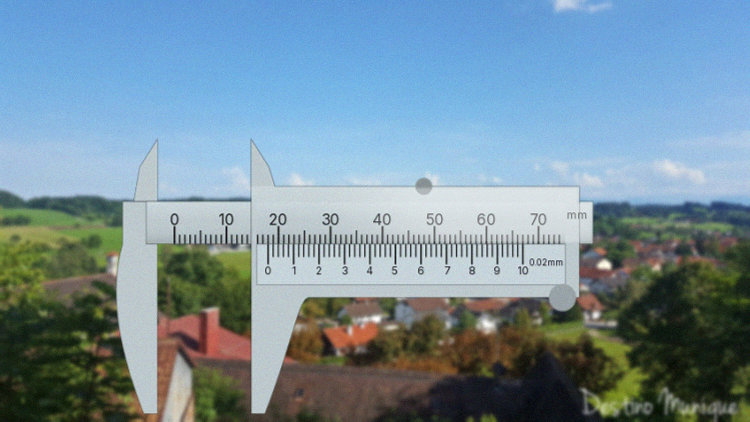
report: 18.0 (mm)
